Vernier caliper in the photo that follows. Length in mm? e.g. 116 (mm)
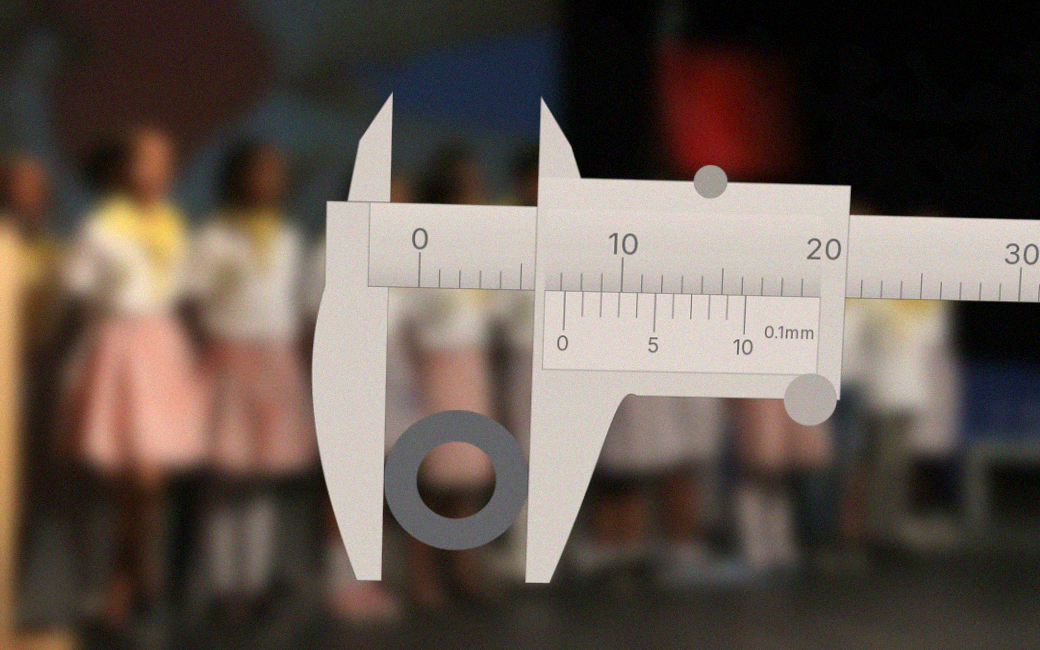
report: 7.2 (mm)
